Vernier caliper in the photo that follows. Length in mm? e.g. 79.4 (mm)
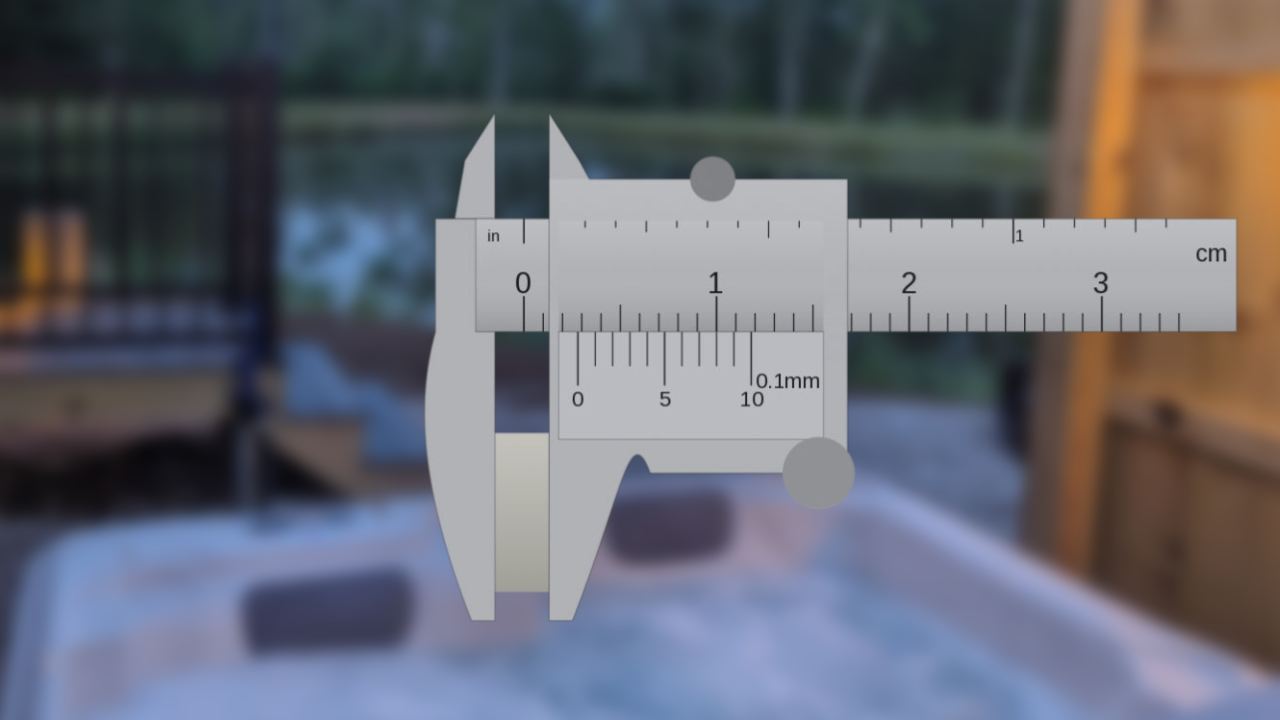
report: 2.8 (mm)
